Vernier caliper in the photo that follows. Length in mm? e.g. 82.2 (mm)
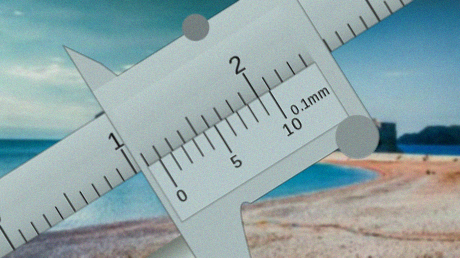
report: 11.9 (mm)
